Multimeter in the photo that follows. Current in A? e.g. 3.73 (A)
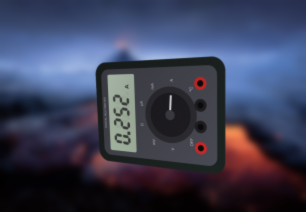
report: 0.252 (A)
